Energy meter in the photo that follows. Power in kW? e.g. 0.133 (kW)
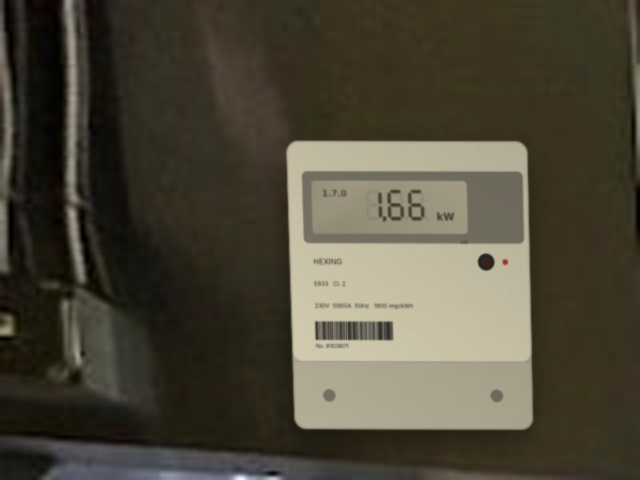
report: 1.66 (kW)
